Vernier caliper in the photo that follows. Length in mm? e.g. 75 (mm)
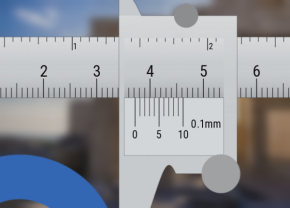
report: 37.2 (mm)
